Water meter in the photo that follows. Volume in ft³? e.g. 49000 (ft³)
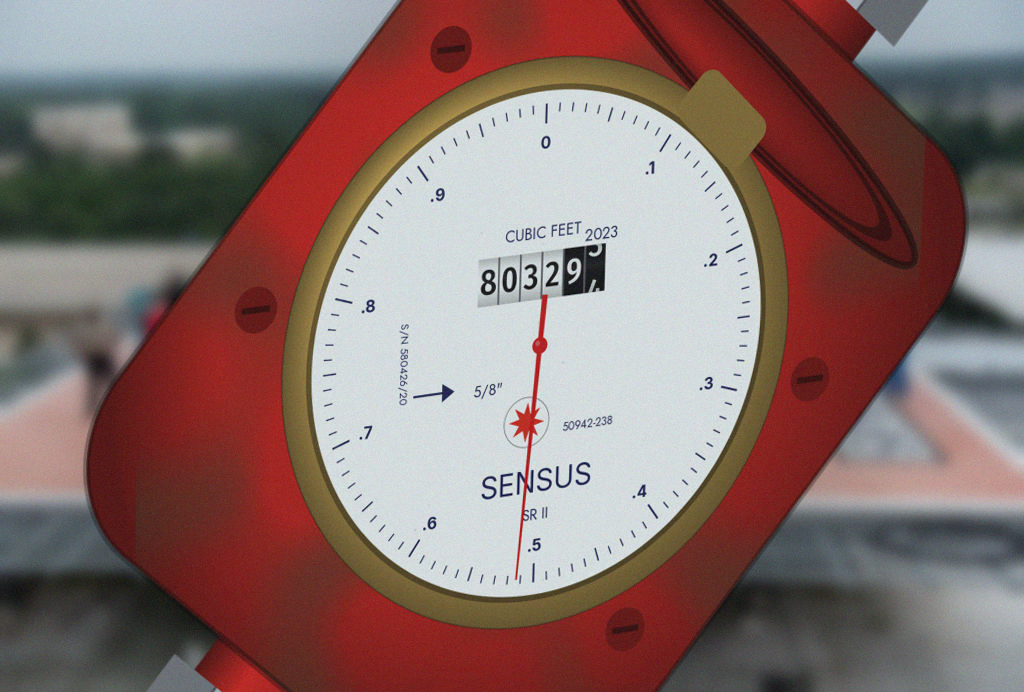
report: 803293.51 (ft³)
